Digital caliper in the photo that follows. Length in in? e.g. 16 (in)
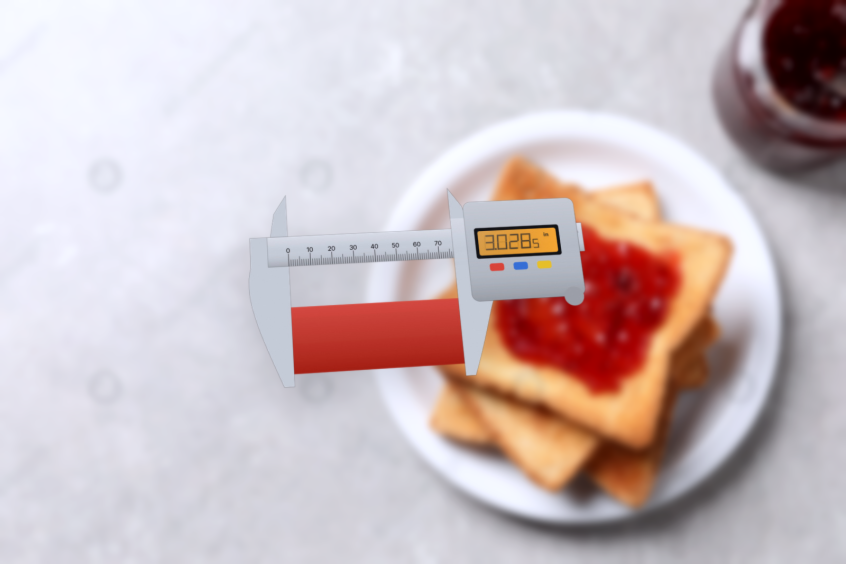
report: 3.0285 (in)
